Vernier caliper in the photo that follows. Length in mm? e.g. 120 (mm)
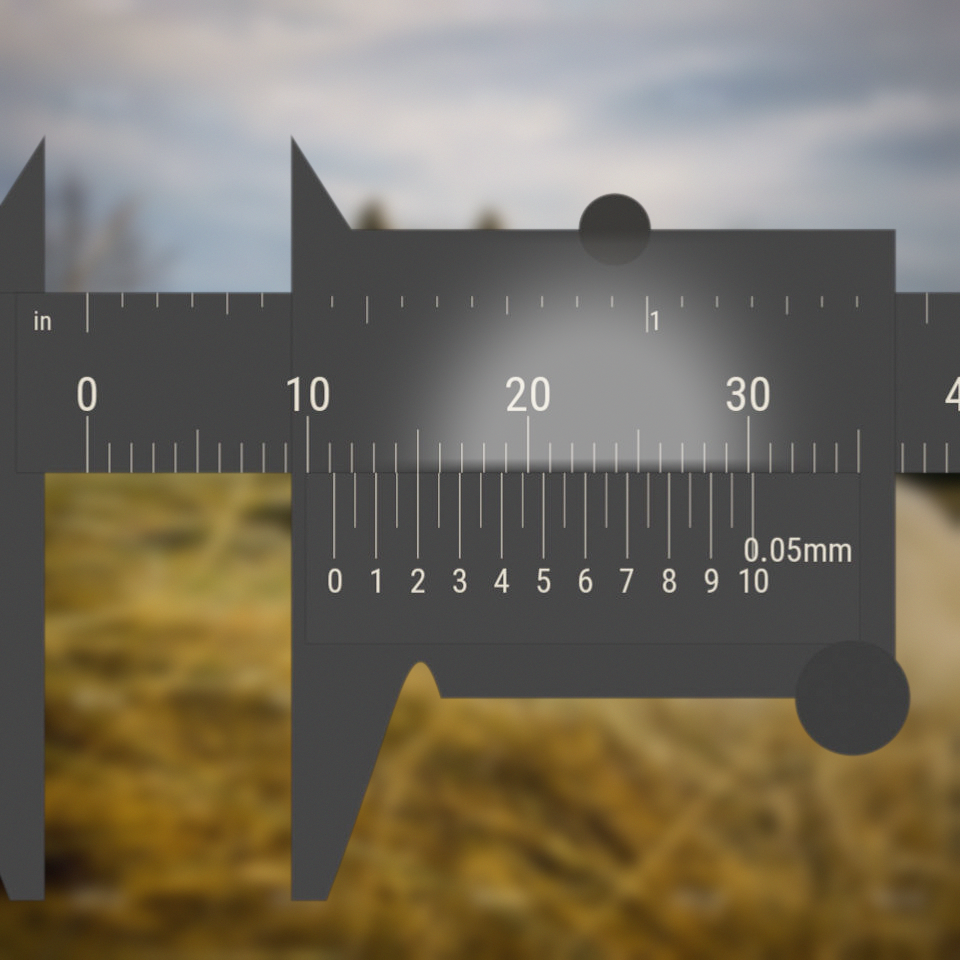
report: 11.2 (mm)
